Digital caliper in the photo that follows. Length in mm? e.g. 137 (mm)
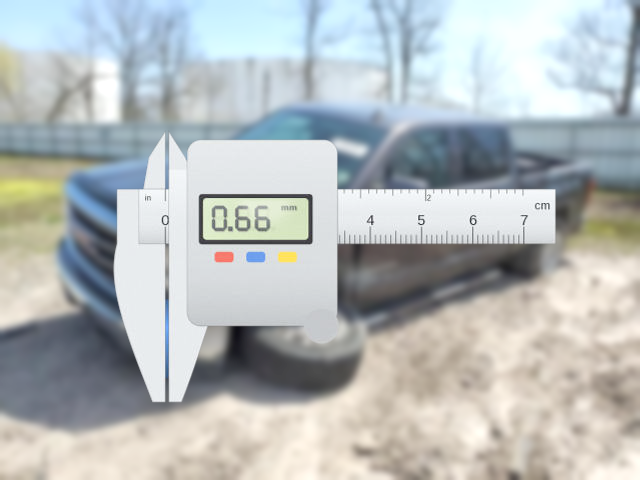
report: 0.66 (mm)
